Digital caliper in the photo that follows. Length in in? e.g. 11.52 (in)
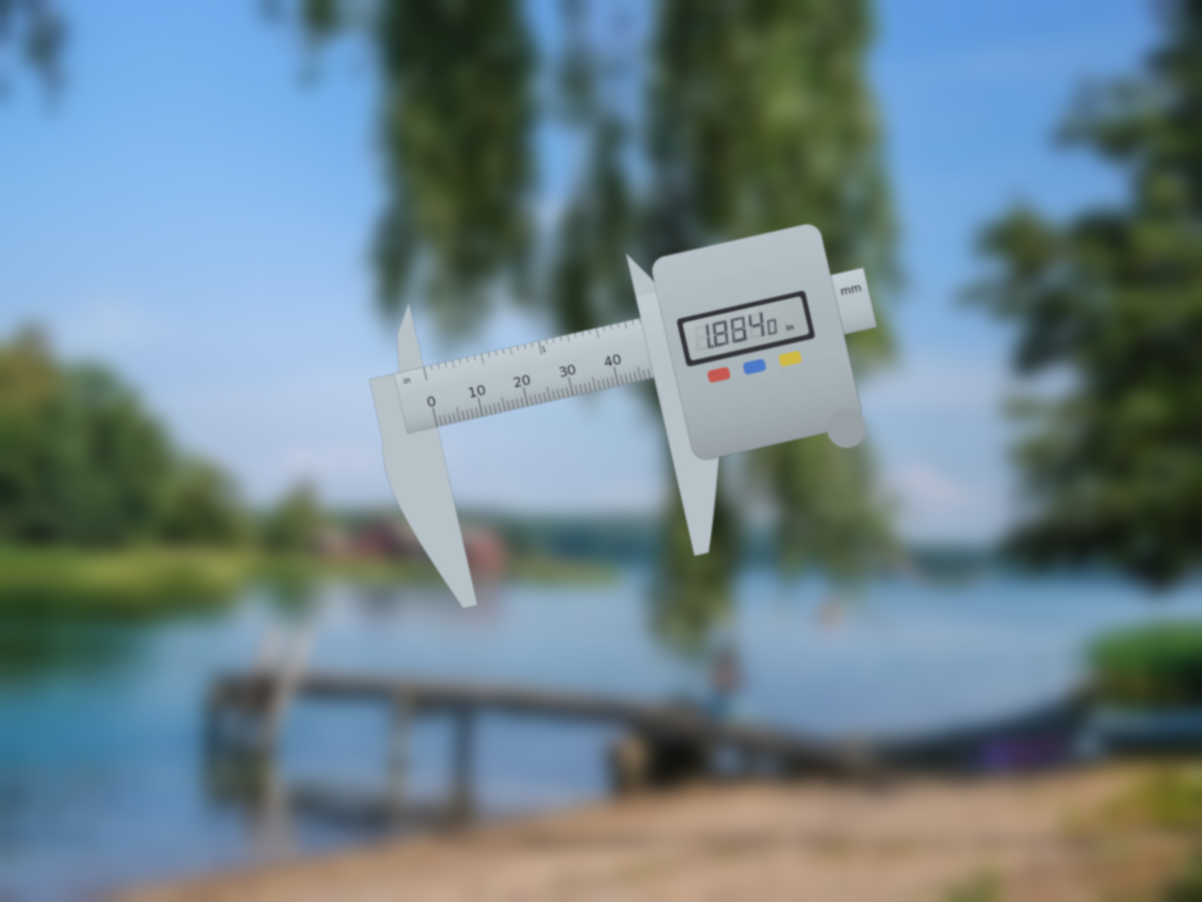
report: 1.8840 (in)
